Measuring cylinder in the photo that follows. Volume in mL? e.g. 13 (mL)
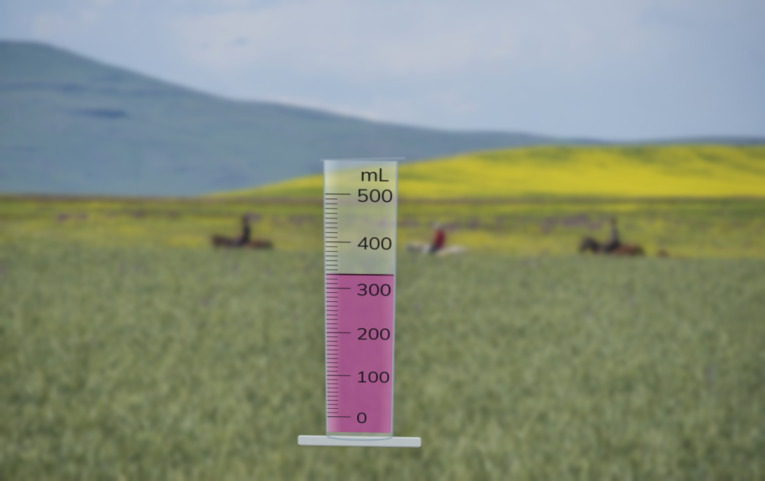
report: 330 (mL)
